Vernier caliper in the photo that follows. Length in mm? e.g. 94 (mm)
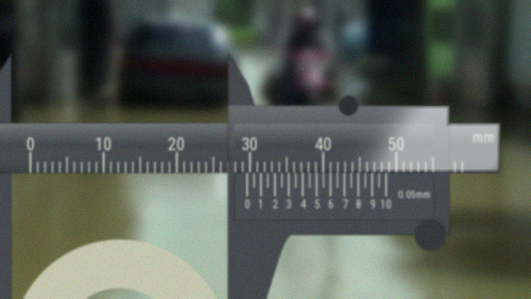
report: 29.6 (mm)
